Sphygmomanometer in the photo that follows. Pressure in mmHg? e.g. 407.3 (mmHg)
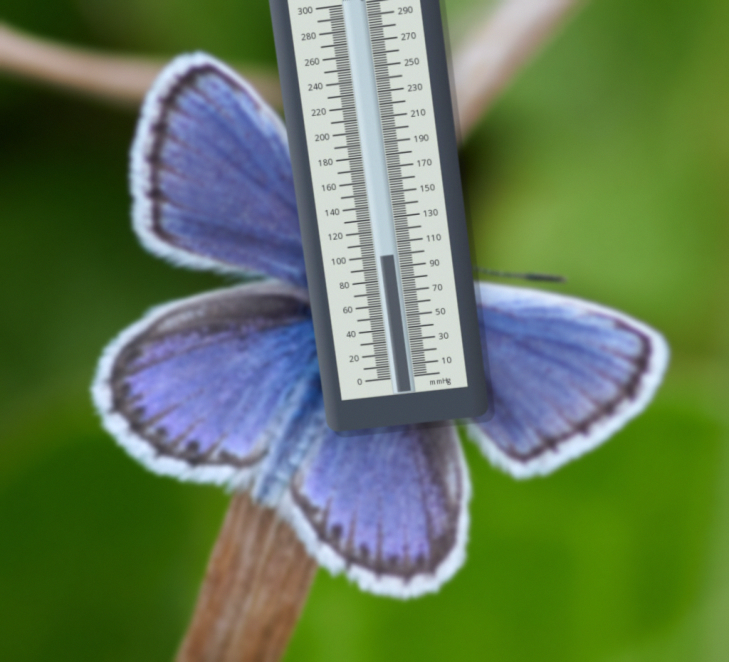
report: 100 (mmHg)
